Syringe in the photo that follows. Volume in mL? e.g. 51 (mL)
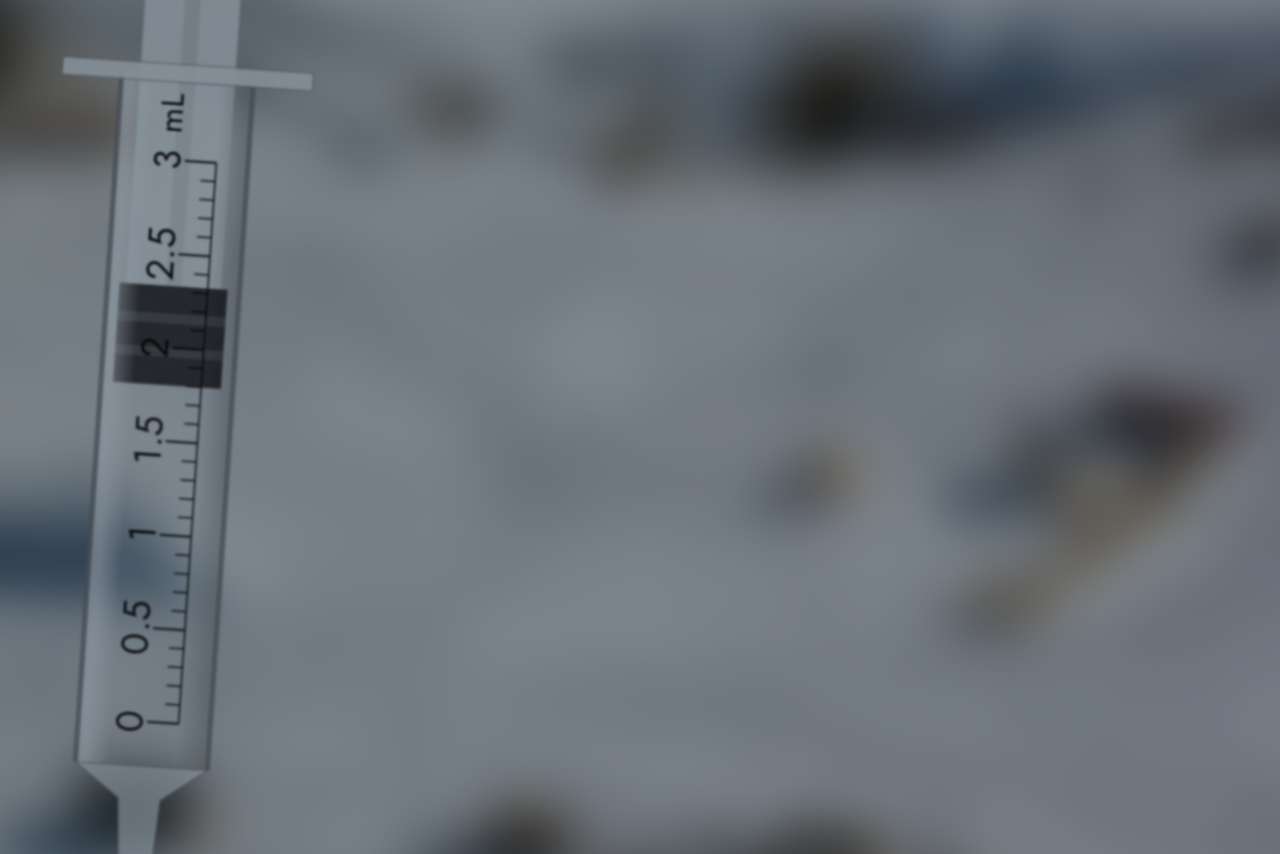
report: 1.8 (mL)
